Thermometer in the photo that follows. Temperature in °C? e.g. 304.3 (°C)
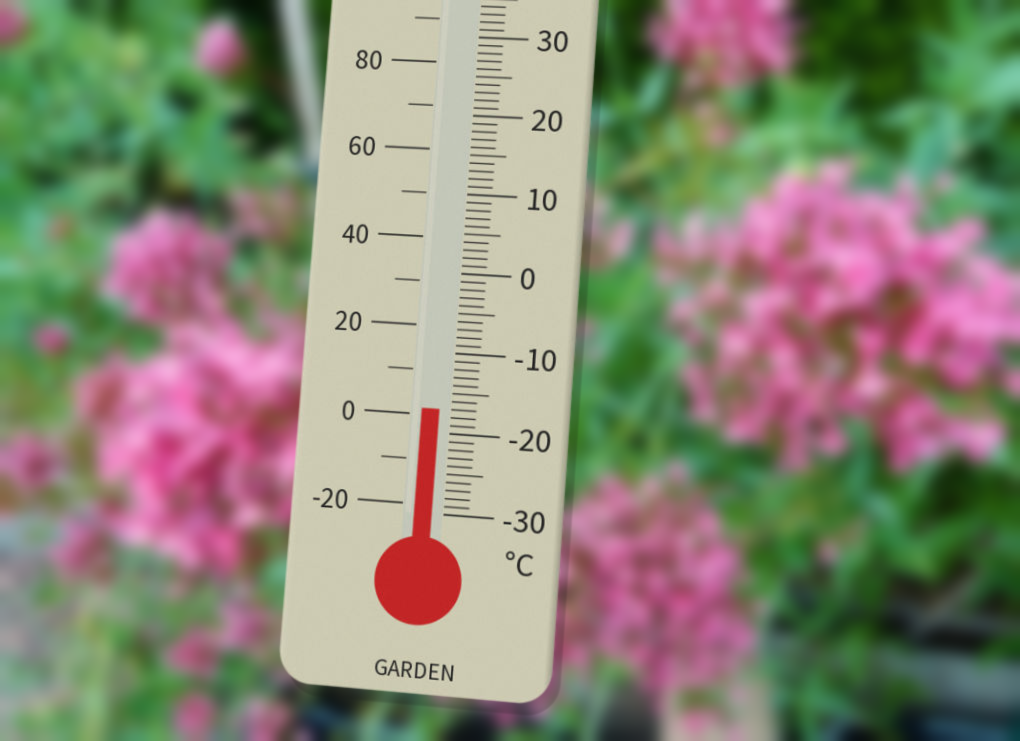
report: -17 (°C)
